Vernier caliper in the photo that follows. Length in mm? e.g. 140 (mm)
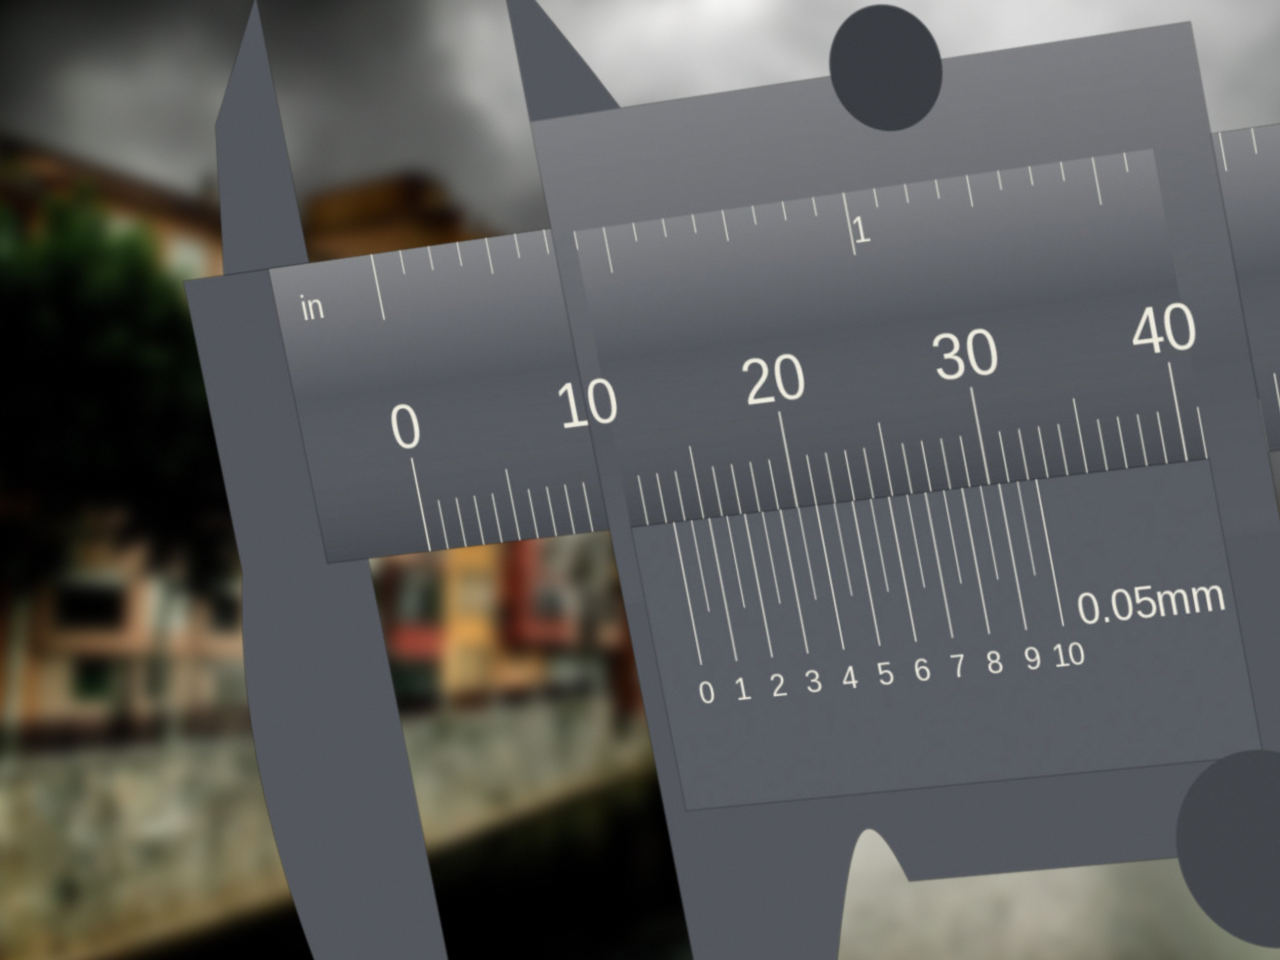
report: 13.4 (mm)
